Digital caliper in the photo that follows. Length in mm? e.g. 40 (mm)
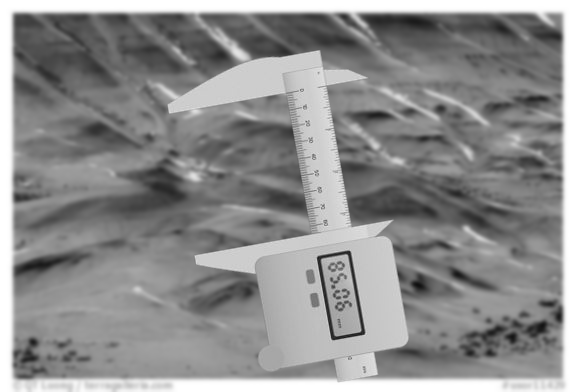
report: 85.06 (mm)
